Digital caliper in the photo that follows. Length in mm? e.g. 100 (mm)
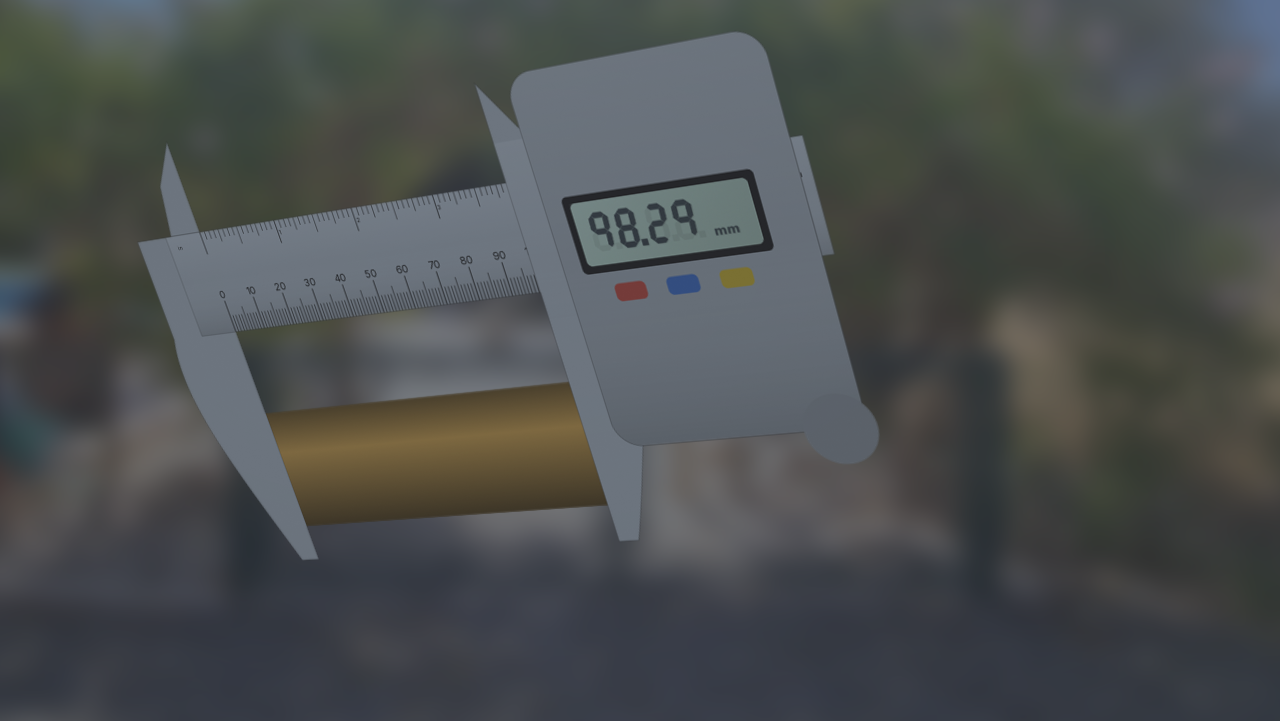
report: 98.29 (mm)
